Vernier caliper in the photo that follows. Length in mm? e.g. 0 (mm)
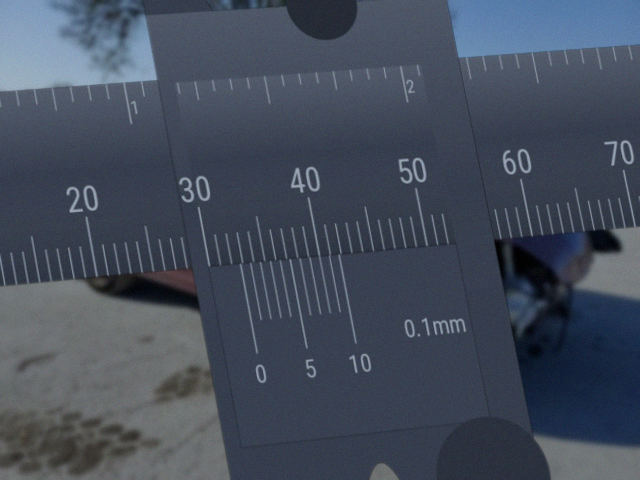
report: 32.8 (mm)
